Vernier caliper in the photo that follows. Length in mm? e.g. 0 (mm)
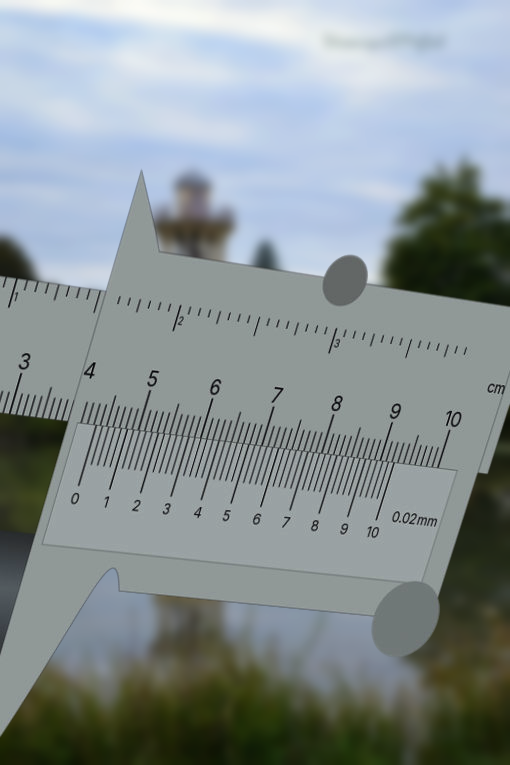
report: 43.4 (mm)
